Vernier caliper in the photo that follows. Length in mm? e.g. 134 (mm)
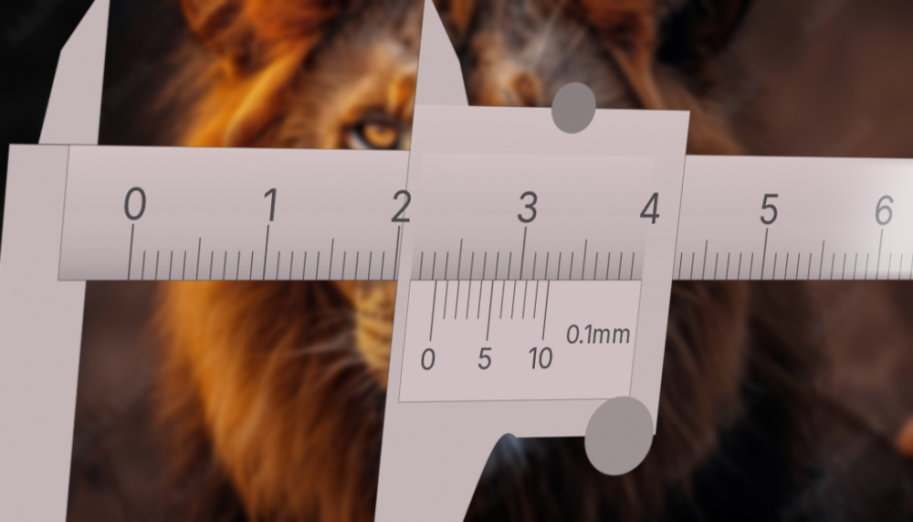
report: 23.3 (mm)
